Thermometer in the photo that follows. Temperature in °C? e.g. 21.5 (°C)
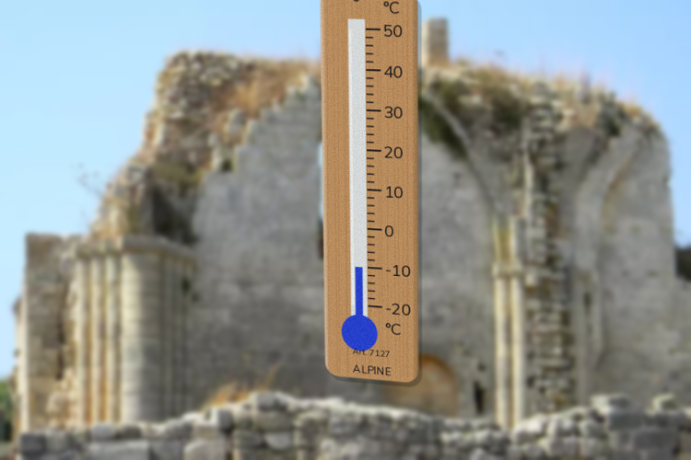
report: -10 (°C)
